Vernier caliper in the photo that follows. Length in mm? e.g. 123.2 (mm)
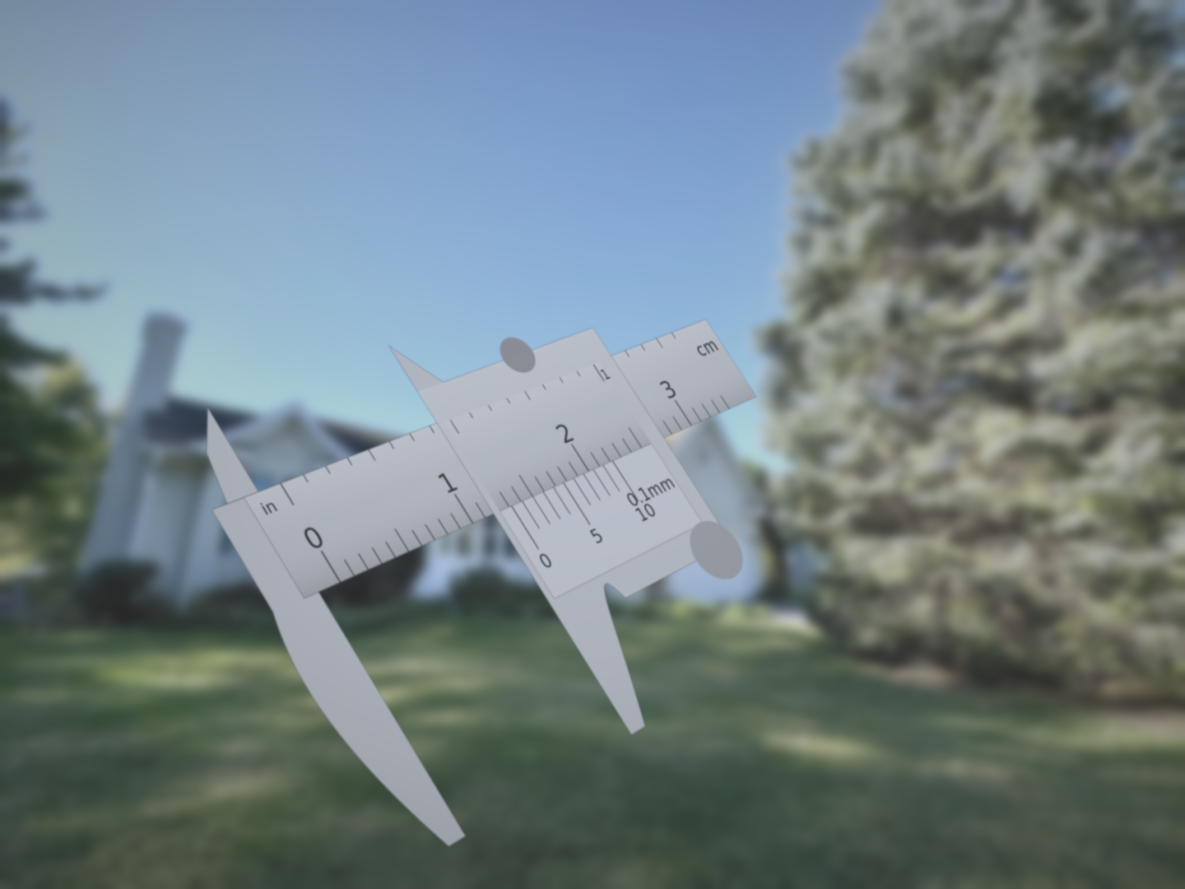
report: 13.2 (mm)
